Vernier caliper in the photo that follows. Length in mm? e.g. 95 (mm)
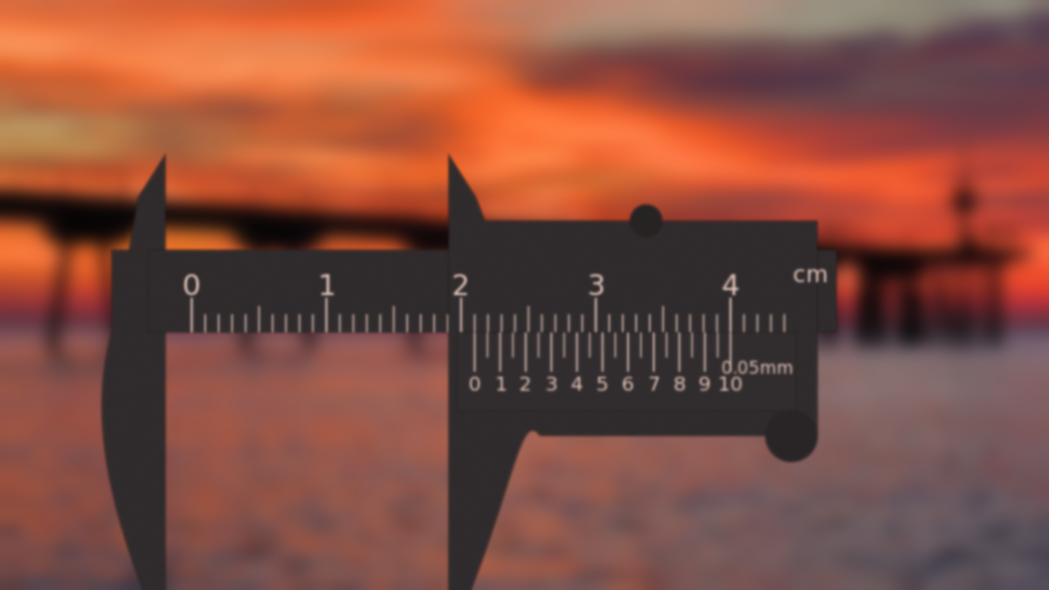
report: 21.0 (mm)
